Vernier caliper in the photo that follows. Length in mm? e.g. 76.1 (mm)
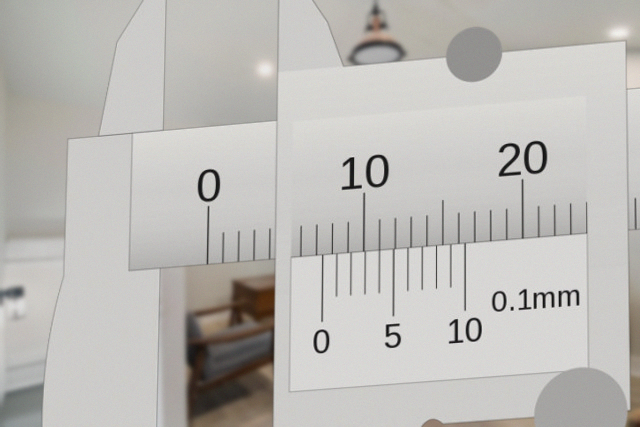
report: 7.4 (mm)
